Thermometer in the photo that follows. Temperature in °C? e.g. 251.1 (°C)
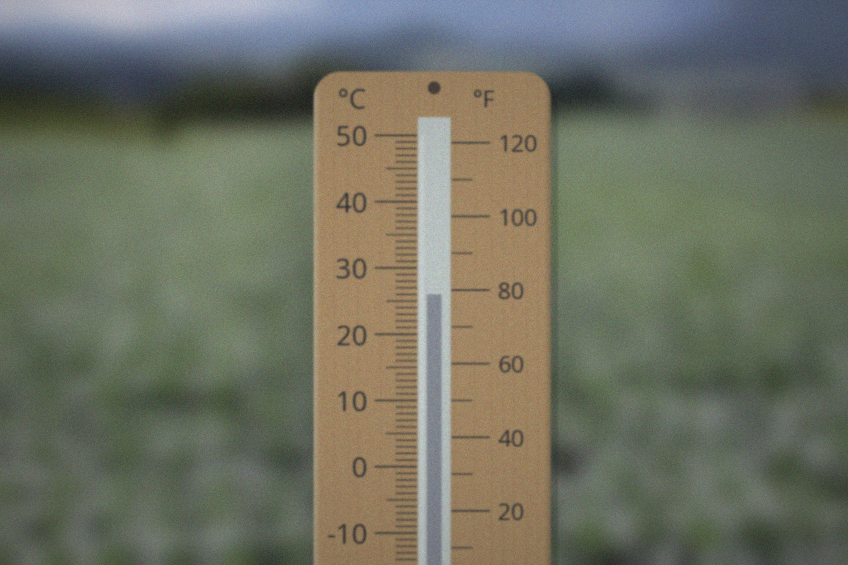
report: 26 (°C)
